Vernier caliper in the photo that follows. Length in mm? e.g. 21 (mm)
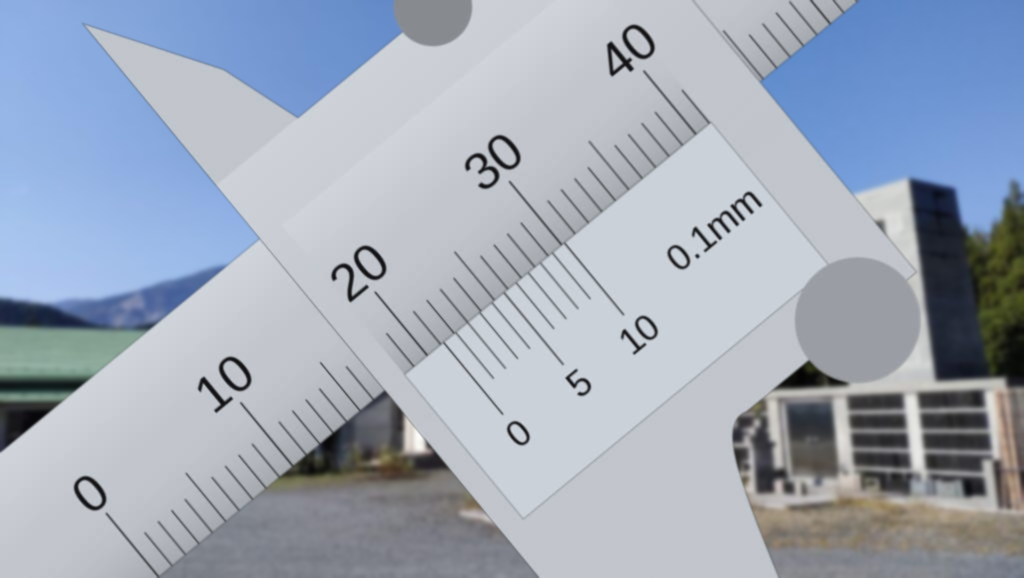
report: 21.2 (mm)
